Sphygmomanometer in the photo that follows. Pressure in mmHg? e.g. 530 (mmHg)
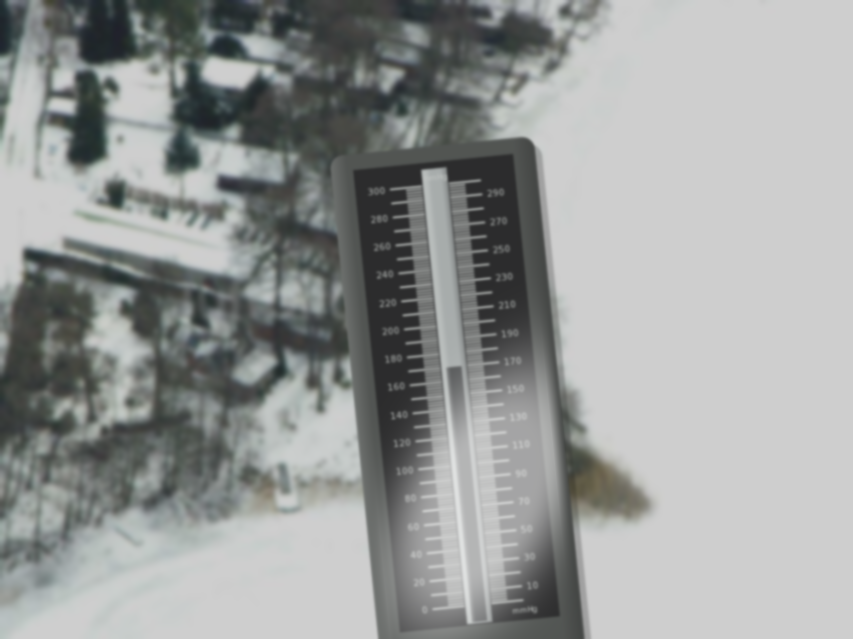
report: 170 (mmHg)
